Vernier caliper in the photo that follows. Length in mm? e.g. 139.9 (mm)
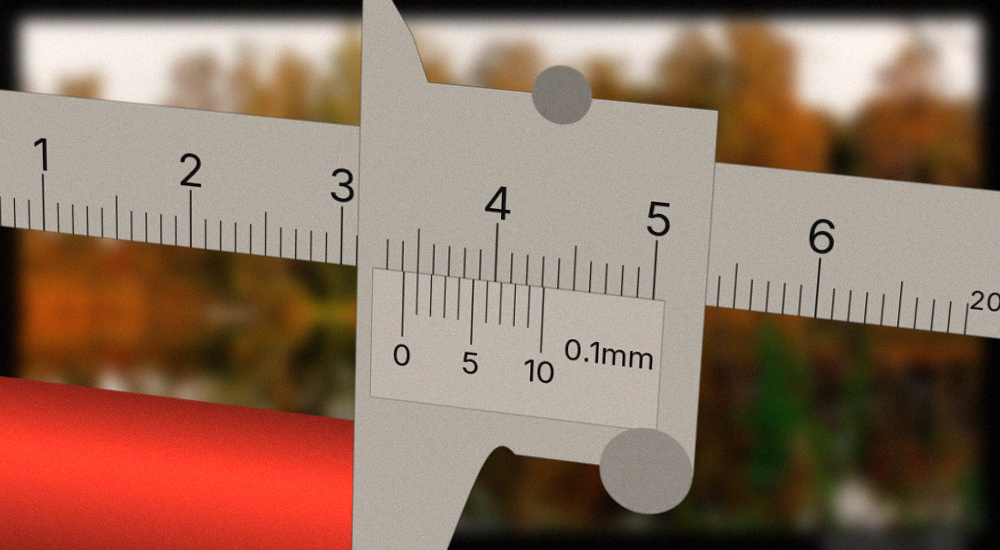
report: 34.1 (mm)
